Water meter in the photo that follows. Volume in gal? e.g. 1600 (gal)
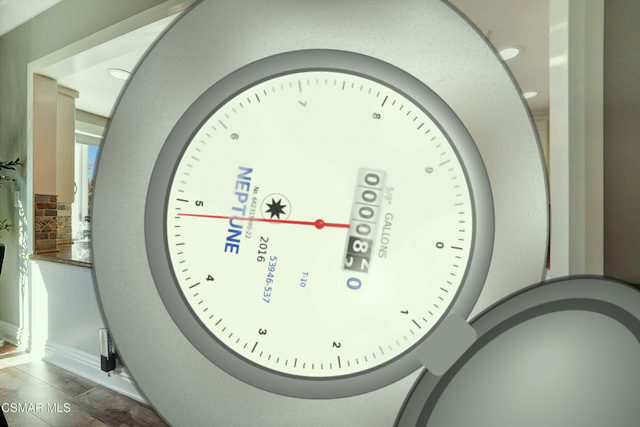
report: 824.8 (gal)
